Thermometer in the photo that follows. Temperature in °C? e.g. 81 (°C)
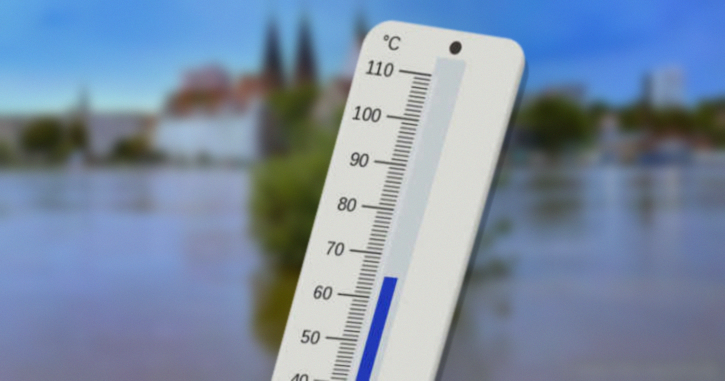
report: 65 (°C)
